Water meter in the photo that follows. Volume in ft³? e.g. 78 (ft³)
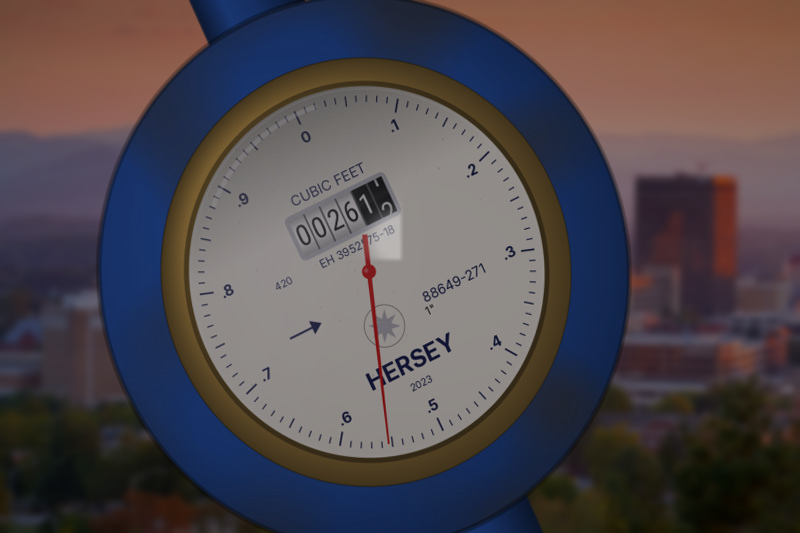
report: 2611.55 (ft³)
